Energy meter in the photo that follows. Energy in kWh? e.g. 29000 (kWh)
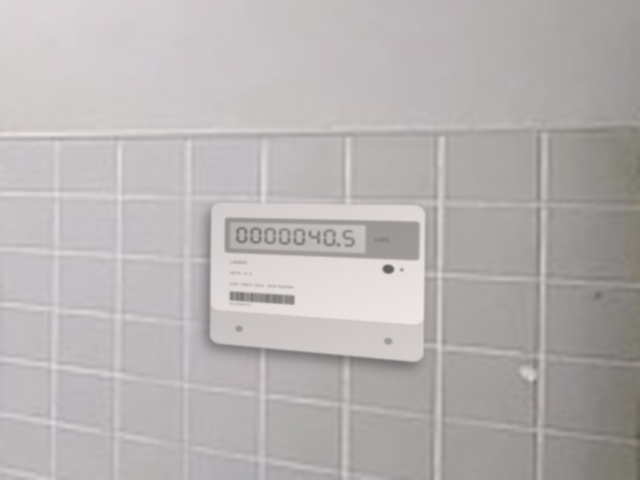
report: 40.5 (kWh)
